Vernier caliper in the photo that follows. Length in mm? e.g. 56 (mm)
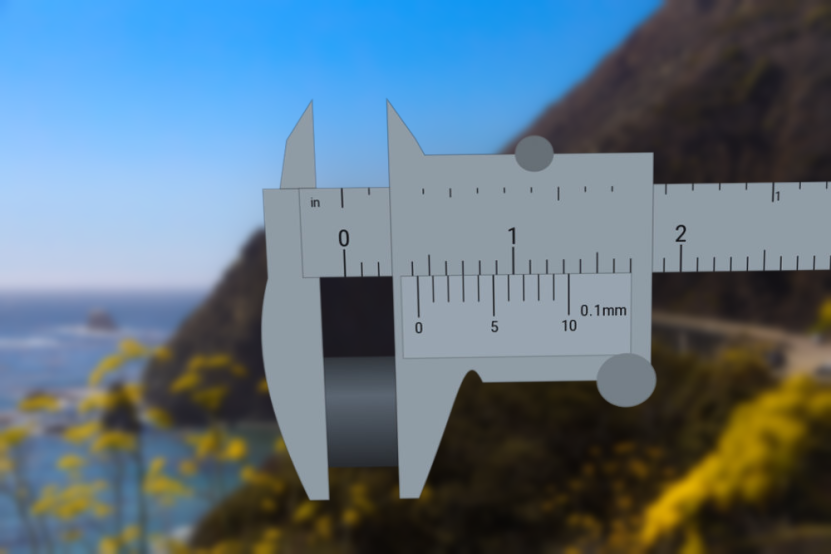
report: 4.3 (mm)
